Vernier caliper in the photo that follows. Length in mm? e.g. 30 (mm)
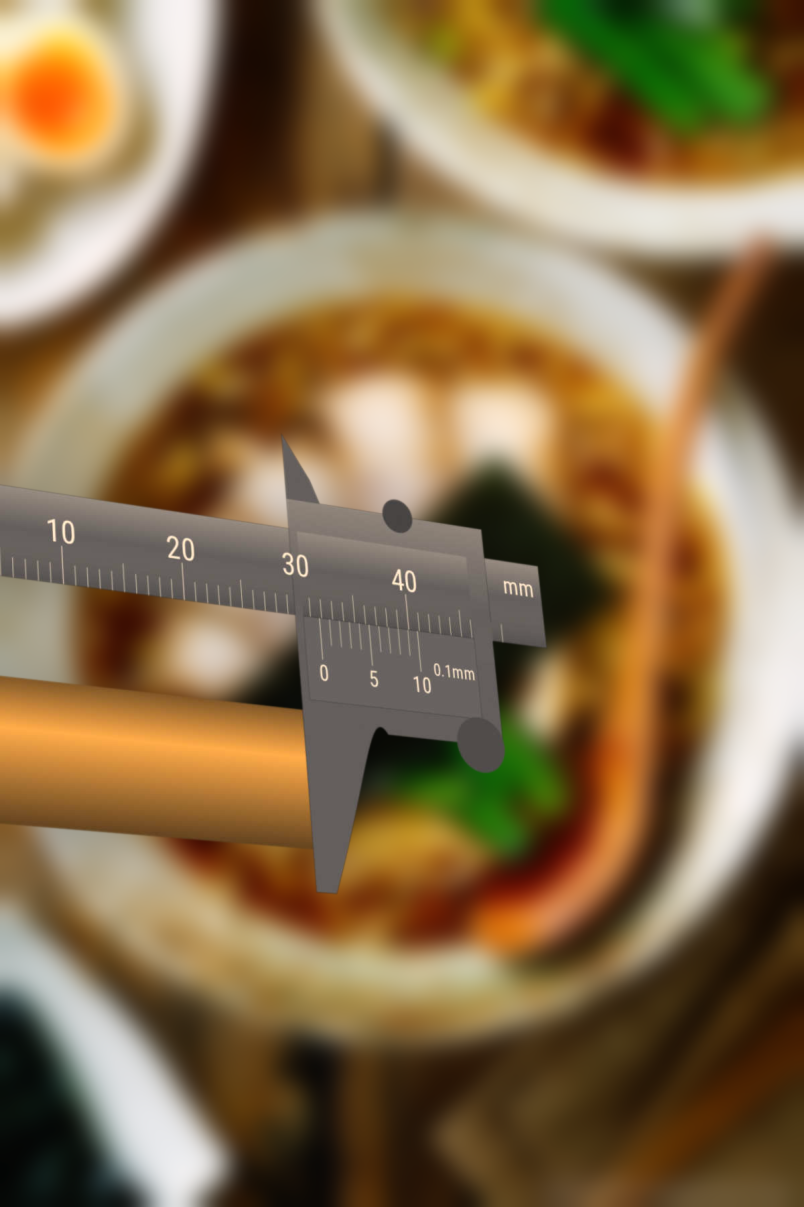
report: 31.8 (mm)
